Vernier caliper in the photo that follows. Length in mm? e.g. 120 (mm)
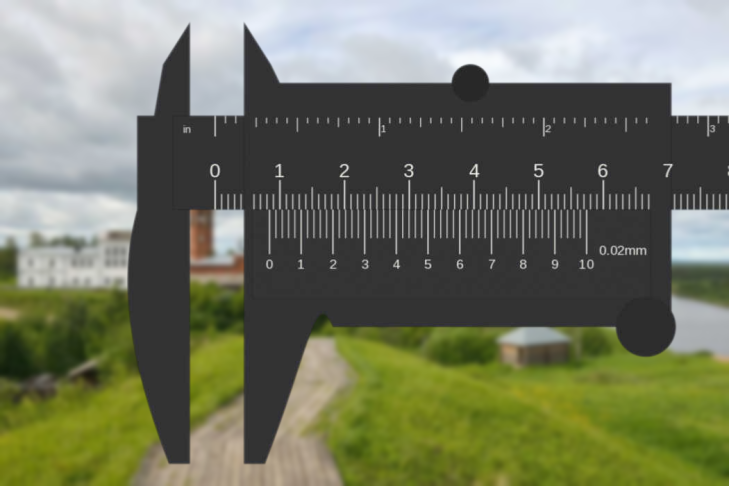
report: 8.4 (mm)
